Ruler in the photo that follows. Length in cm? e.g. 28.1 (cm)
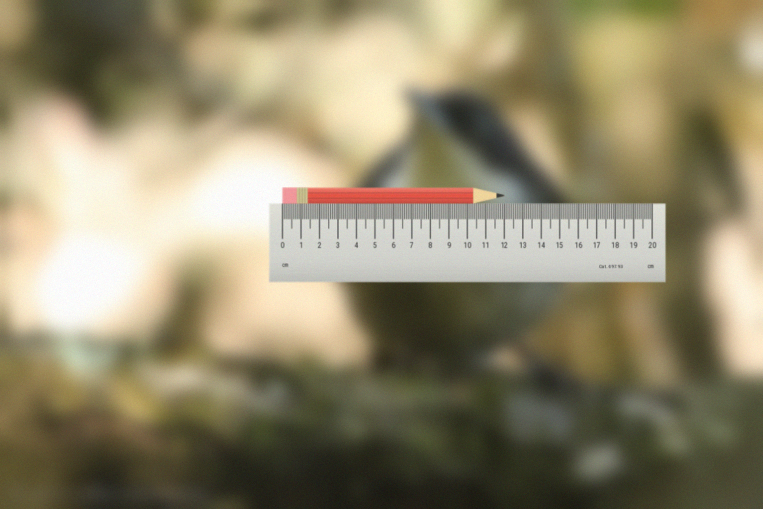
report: 12 (cm)
